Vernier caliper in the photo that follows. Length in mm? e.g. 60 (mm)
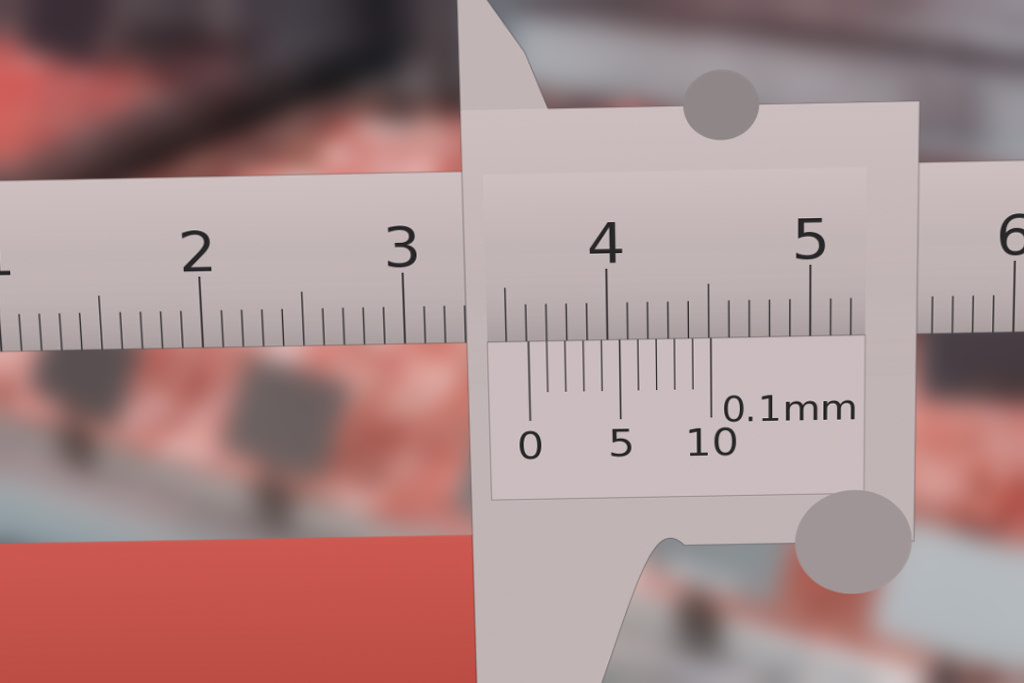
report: 36.1 (mm)
